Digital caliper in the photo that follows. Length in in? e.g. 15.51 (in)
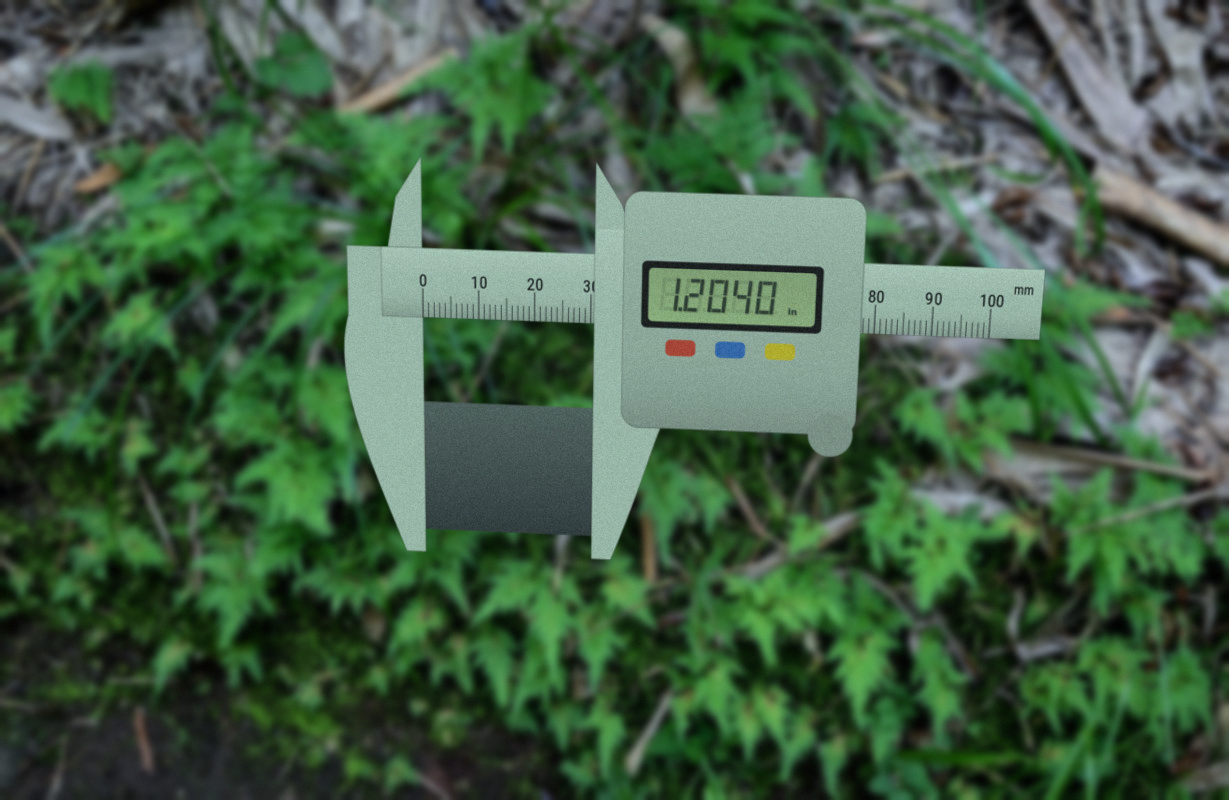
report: 1.2040 (in)
